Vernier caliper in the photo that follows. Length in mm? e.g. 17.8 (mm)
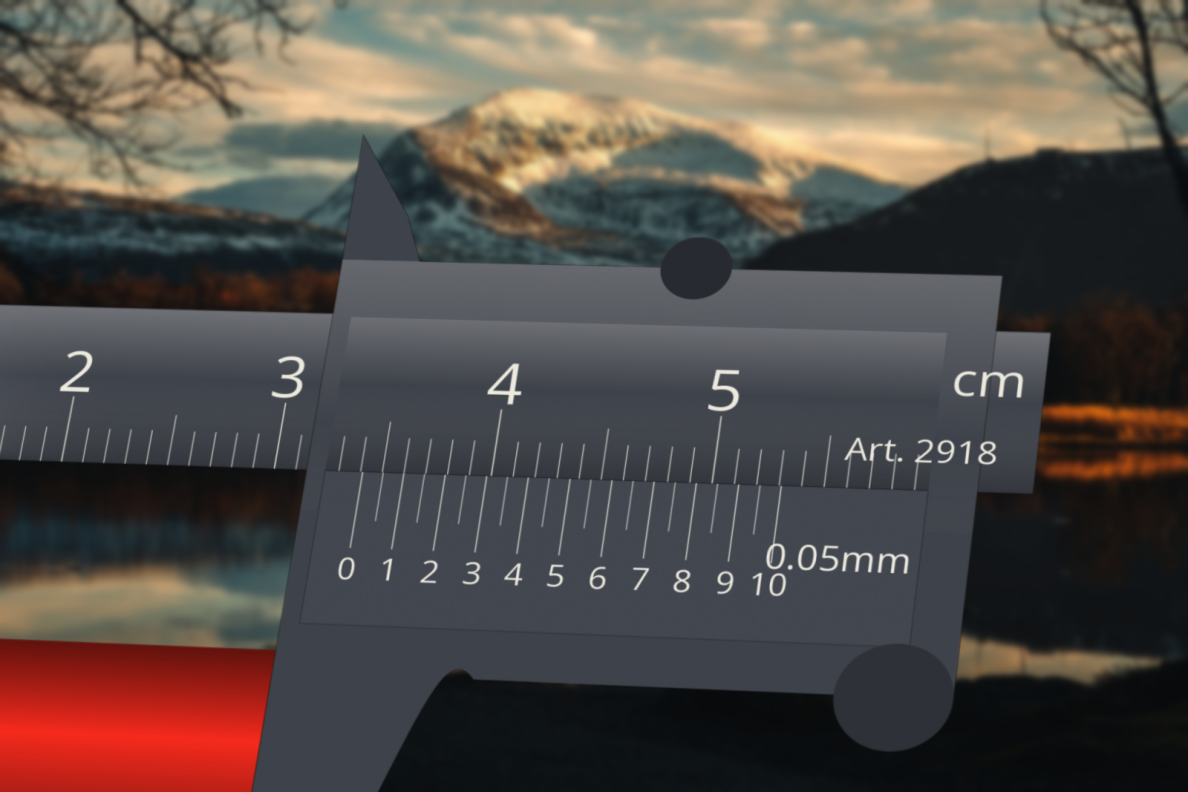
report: 34.1 (mm)
